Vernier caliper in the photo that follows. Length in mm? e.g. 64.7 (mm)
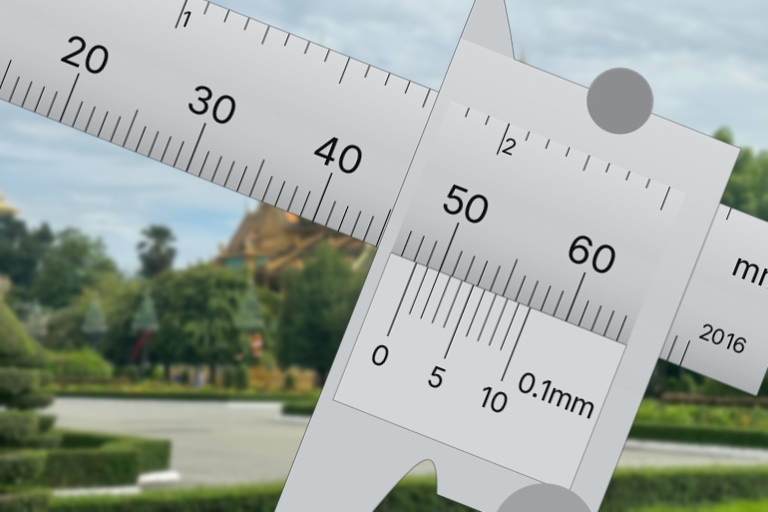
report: 48.2 (mm)
